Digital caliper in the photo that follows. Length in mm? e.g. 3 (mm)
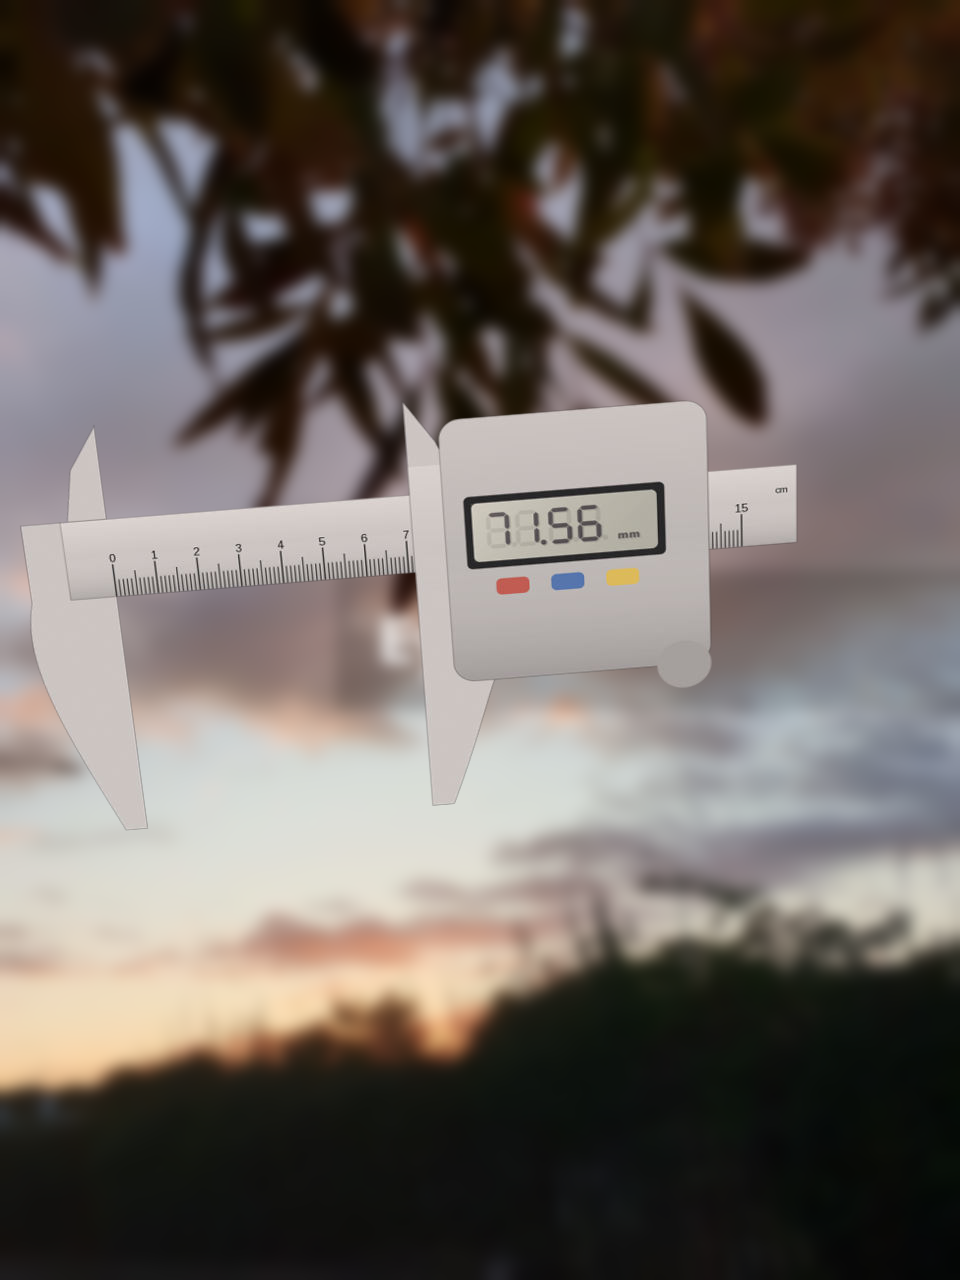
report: 71.56 (mm)
